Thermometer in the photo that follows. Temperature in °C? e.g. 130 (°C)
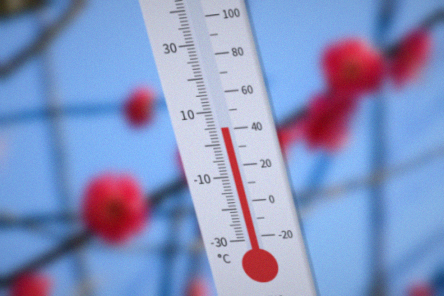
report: 5 (°C)
